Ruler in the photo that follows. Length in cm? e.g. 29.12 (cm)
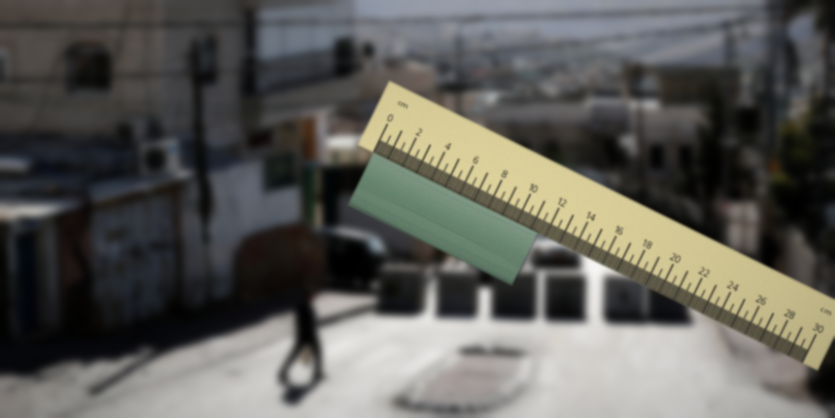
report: 11.5 (cm)
